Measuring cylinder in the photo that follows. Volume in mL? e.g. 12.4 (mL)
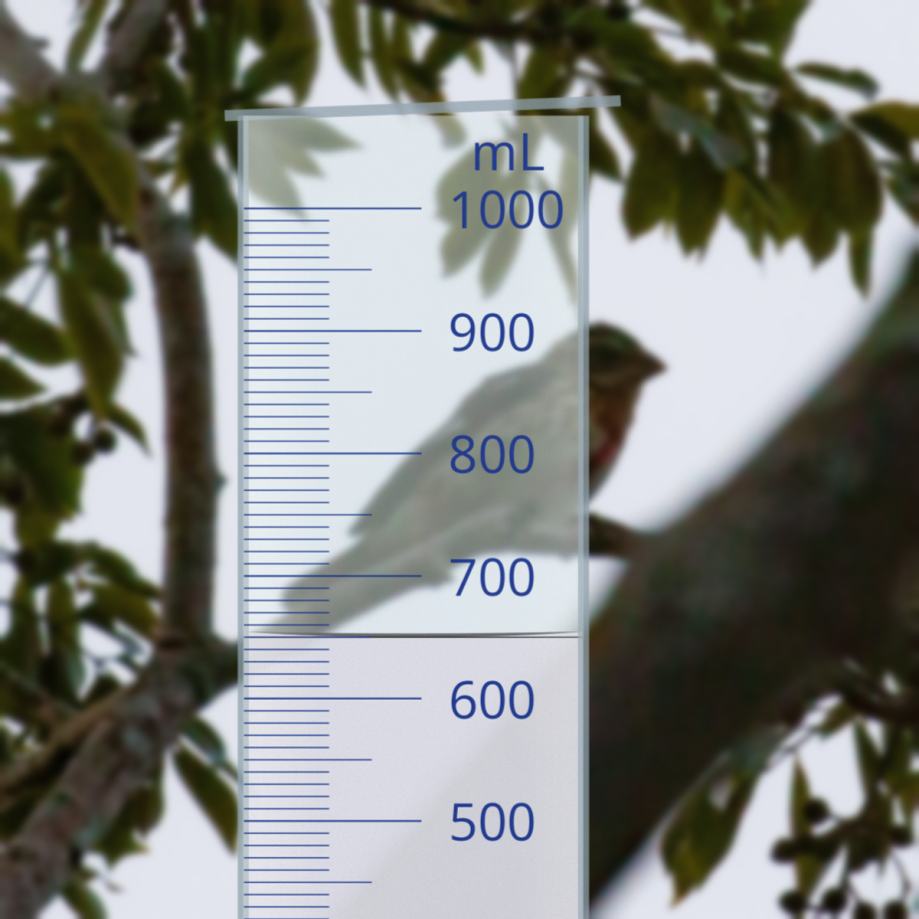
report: 650 (mL)
